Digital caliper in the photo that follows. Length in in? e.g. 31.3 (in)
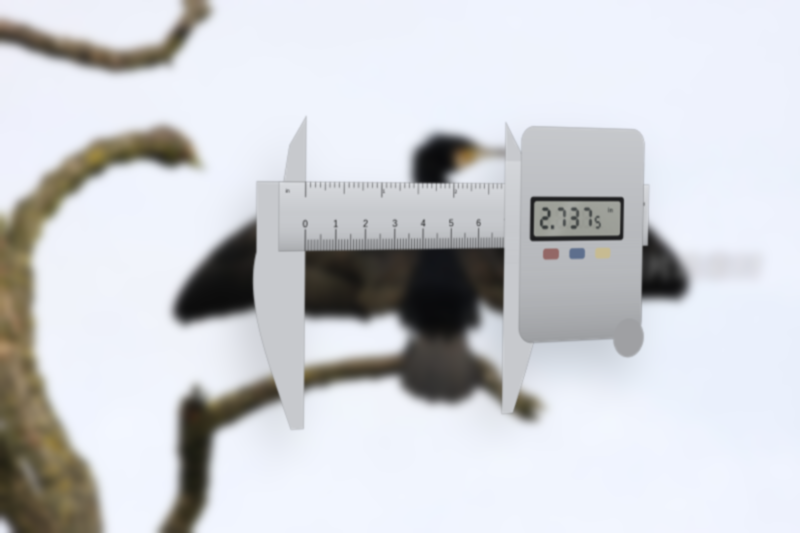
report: 2.7375 (in)
